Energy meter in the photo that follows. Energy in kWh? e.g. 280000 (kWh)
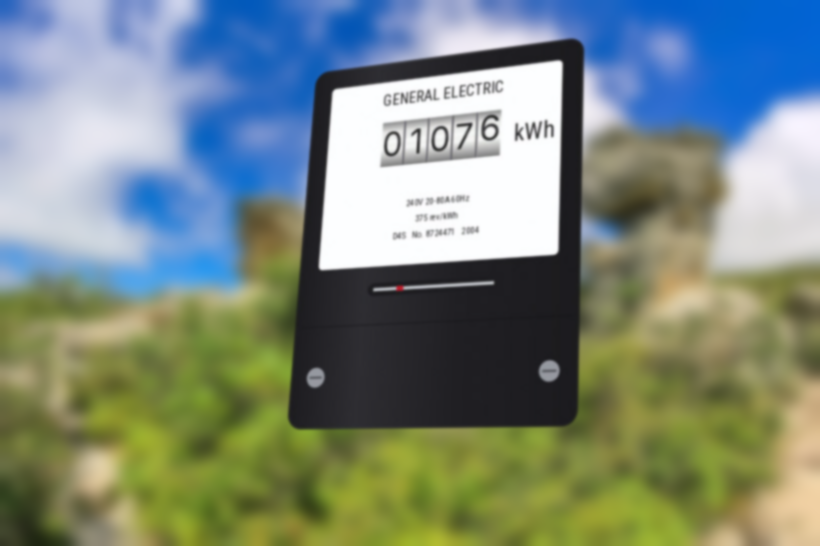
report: 1076 (kWh)
